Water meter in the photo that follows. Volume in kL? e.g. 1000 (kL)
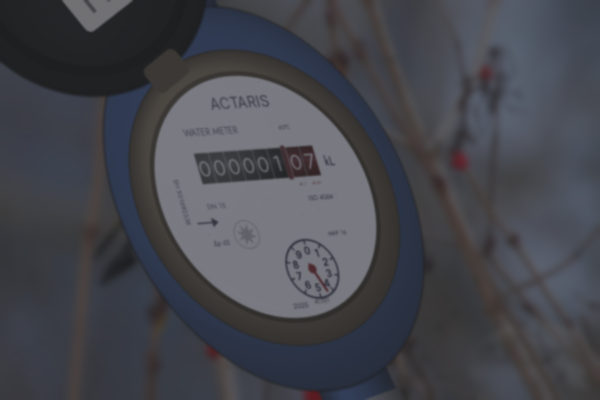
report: 1.074 (kL)
